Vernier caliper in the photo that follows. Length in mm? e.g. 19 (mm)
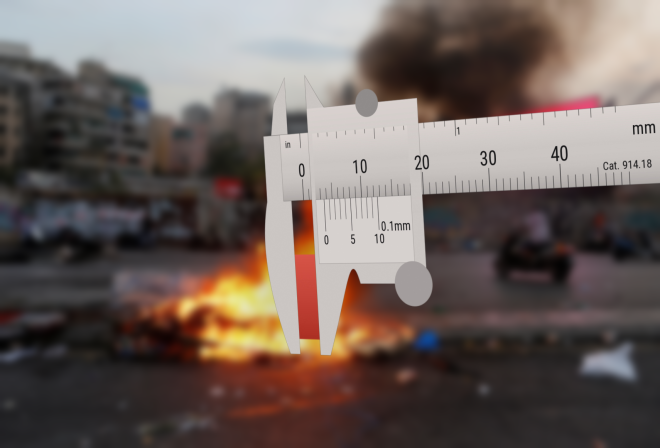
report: 3.6 (mm)
